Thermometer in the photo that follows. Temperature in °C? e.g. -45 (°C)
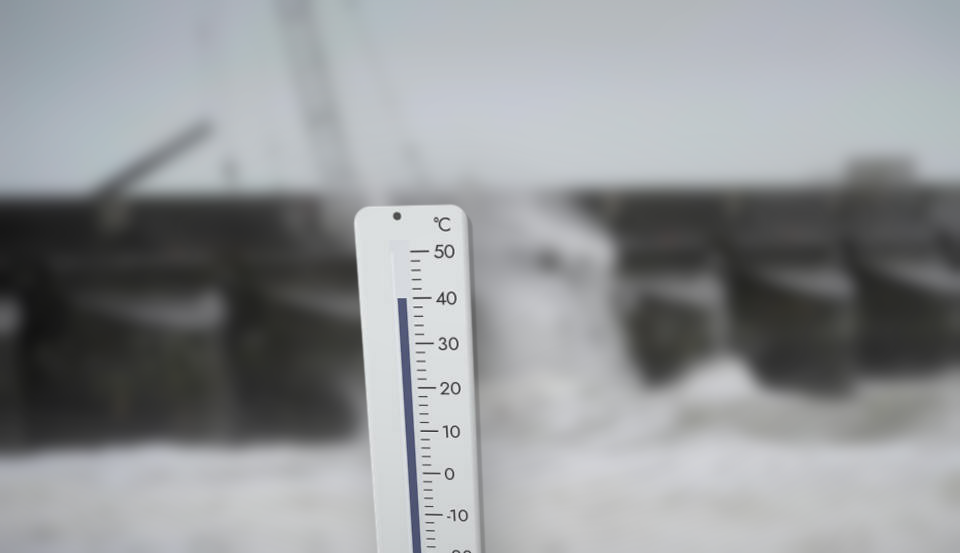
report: 40 (°C)
